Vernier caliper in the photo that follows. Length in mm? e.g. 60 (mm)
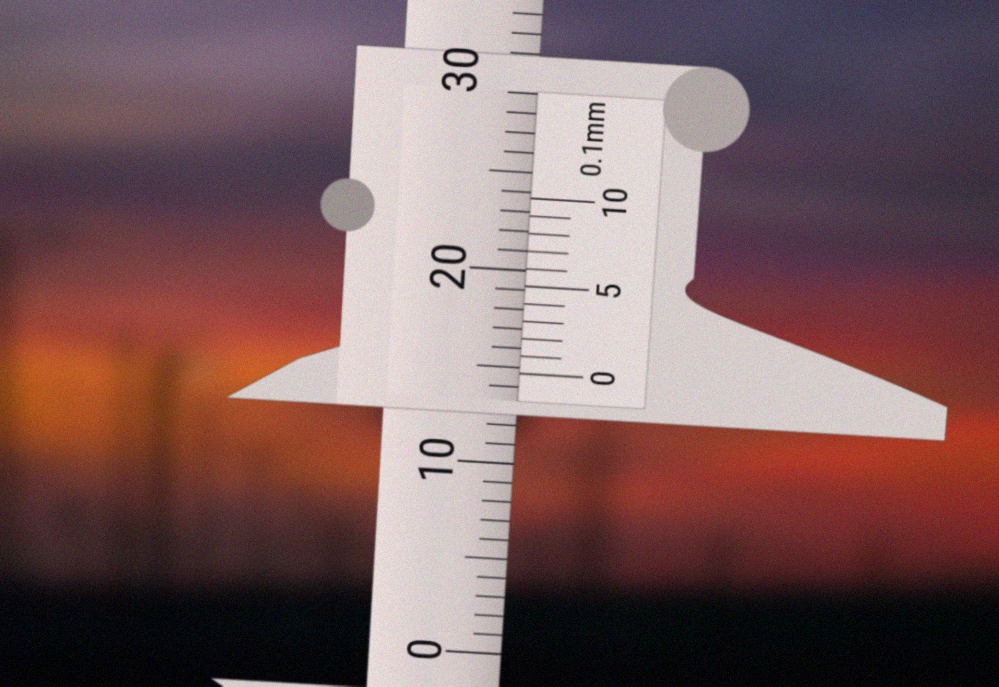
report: 14.7 (mm)
